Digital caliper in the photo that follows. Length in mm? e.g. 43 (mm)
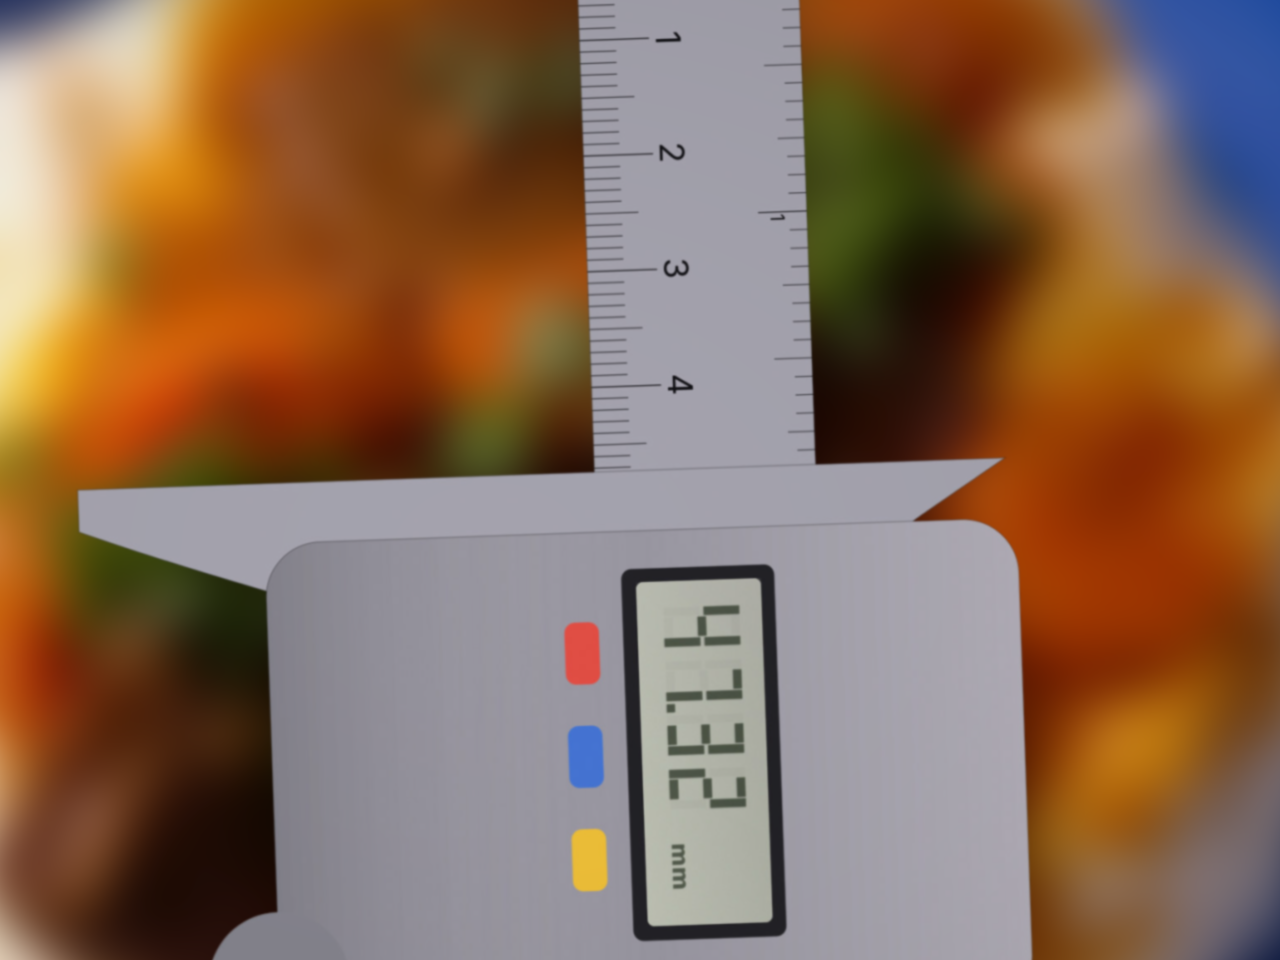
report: 47.32 (mm)
